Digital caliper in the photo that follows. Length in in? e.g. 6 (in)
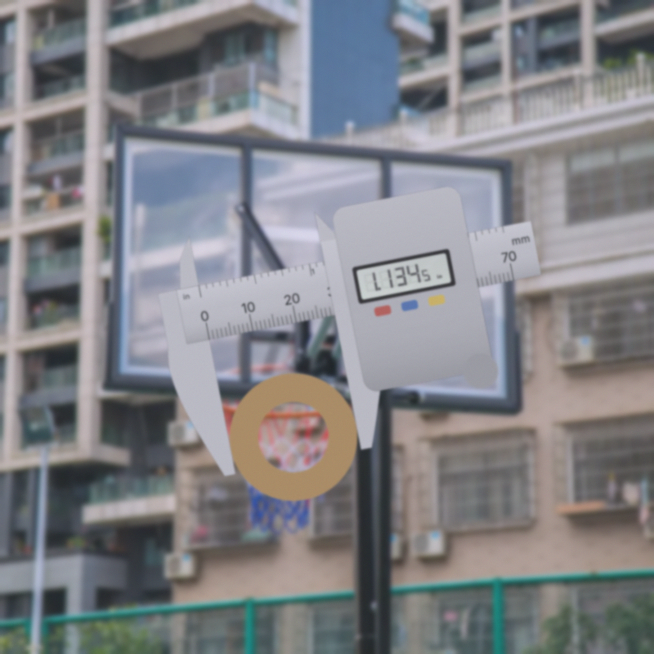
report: 1.1345 (in)
